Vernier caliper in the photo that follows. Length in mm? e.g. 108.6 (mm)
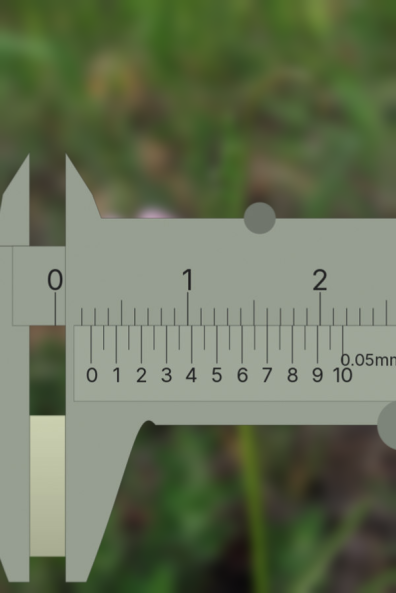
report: 2.7 (mm)
